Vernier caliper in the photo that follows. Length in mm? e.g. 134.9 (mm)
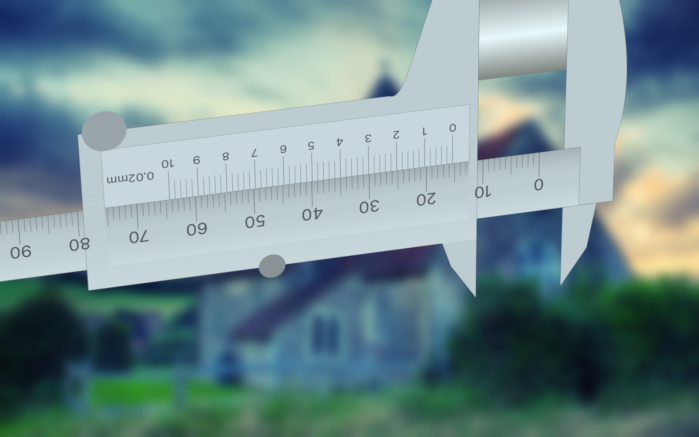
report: 15.4 (mm)
